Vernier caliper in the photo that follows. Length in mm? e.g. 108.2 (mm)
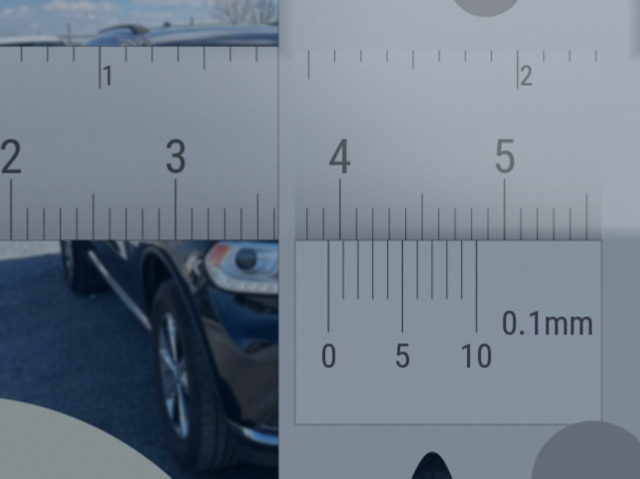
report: 39.3 (mm)
